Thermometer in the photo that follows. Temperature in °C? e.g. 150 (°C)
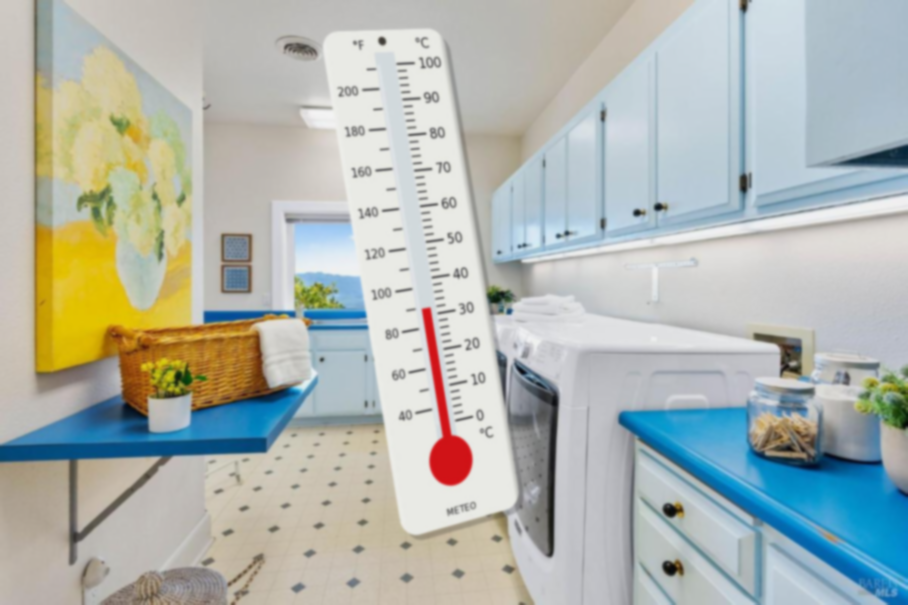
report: 32 (°C)
